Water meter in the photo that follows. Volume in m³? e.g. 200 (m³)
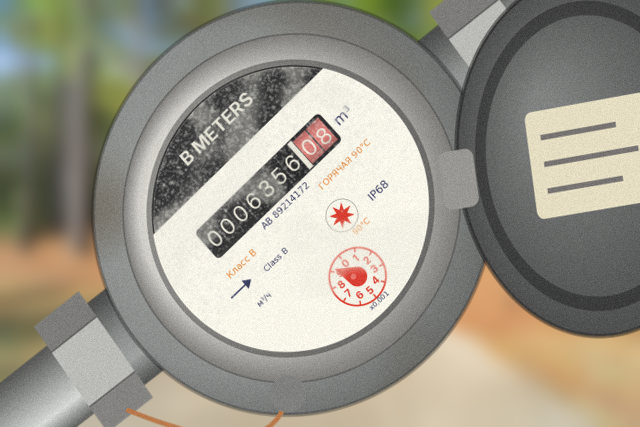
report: 6356.079 (m³)
